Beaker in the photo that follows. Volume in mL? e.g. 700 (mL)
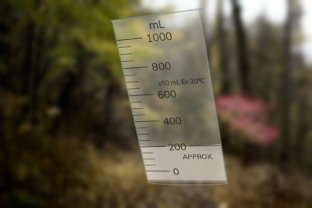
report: 200 (mL)
